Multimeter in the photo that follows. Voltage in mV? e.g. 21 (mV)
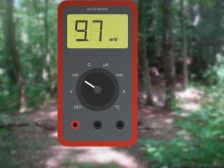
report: 9.7 (mV)
